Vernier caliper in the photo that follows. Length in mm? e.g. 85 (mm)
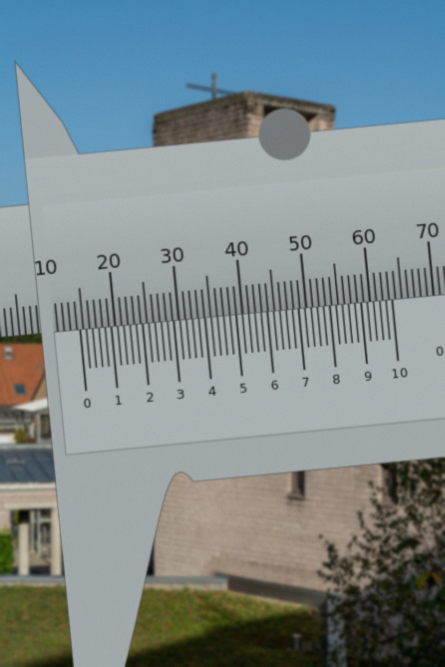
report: 14.5 (mm)
